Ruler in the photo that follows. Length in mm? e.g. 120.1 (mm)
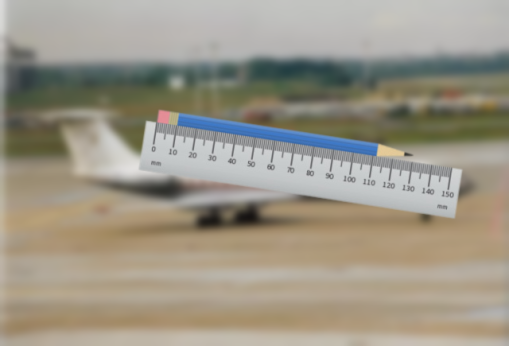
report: 130 (mm)
